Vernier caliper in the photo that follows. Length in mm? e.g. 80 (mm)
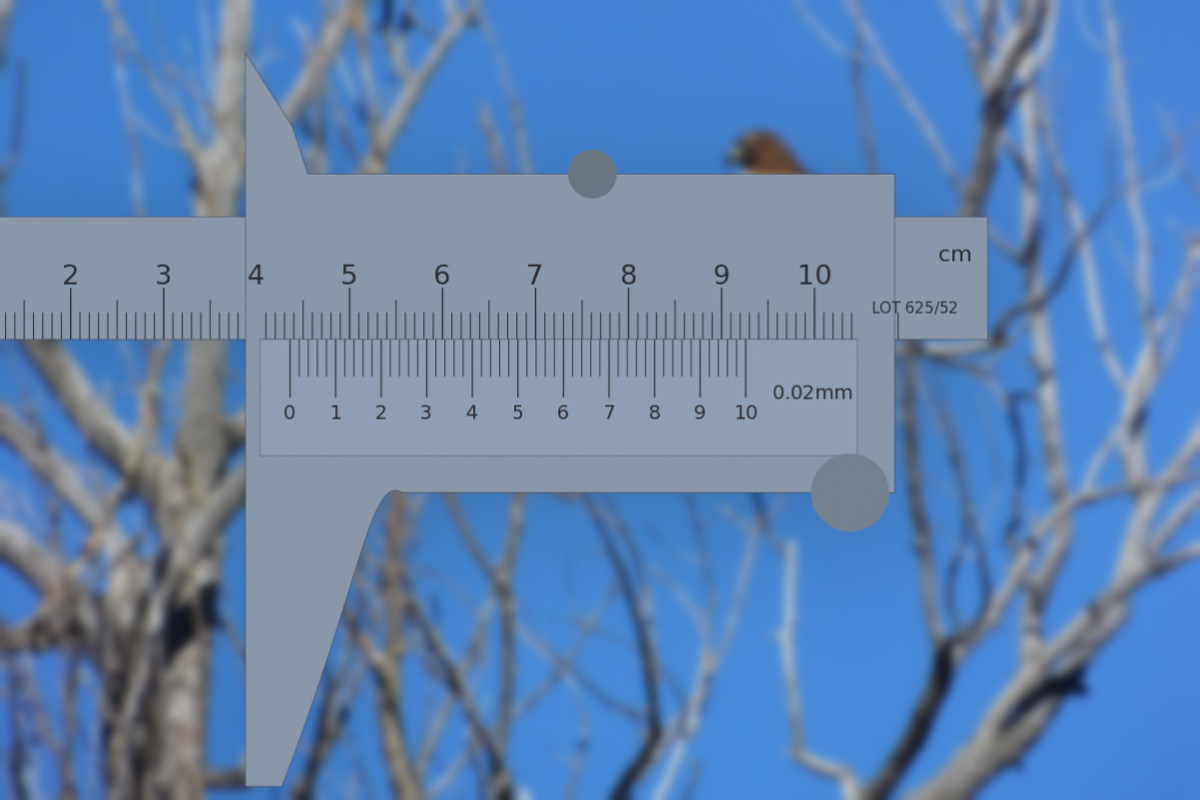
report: 43.6 (mm)
